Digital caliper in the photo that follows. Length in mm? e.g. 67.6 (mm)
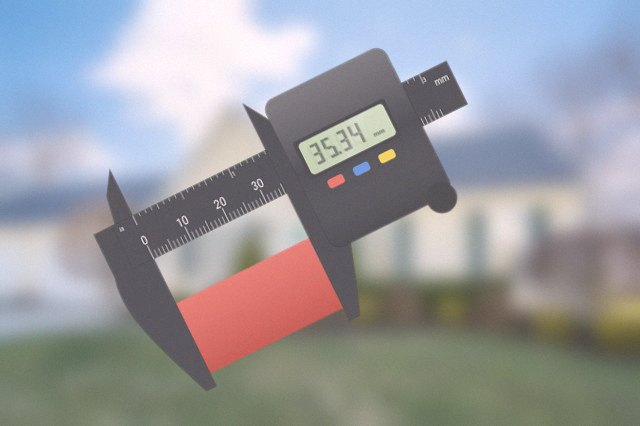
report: 35.34 (mm)
